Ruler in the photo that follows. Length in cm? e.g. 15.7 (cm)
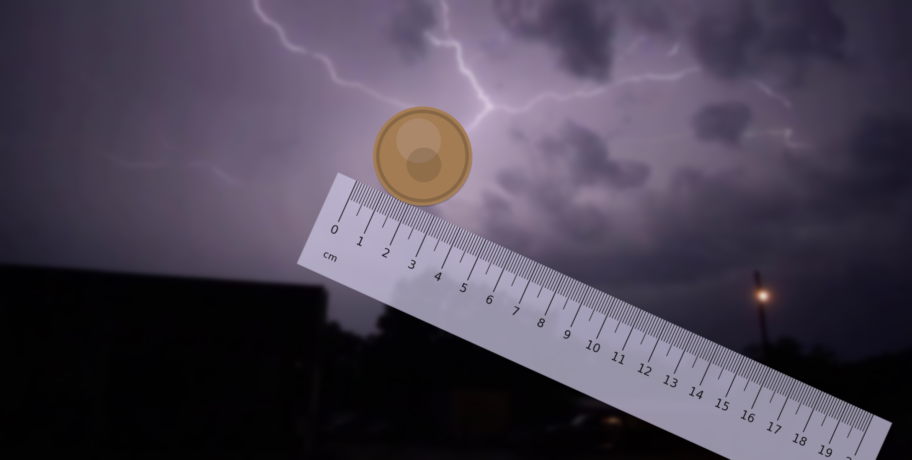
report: 3.5 (cm)
